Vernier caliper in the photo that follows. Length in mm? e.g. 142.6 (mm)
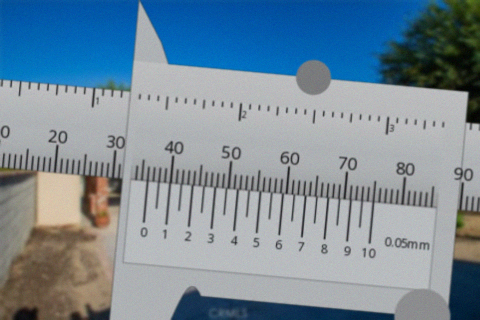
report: 36.0 (mm)
